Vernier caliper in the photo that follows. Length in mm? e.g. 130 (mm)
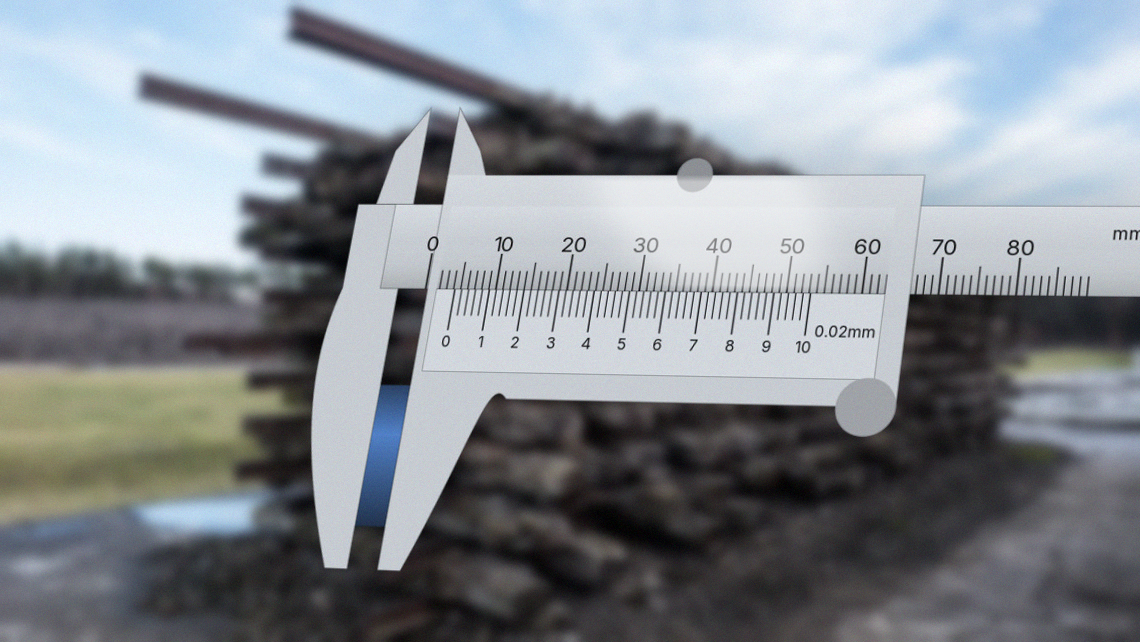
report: 4.2 (mm)
